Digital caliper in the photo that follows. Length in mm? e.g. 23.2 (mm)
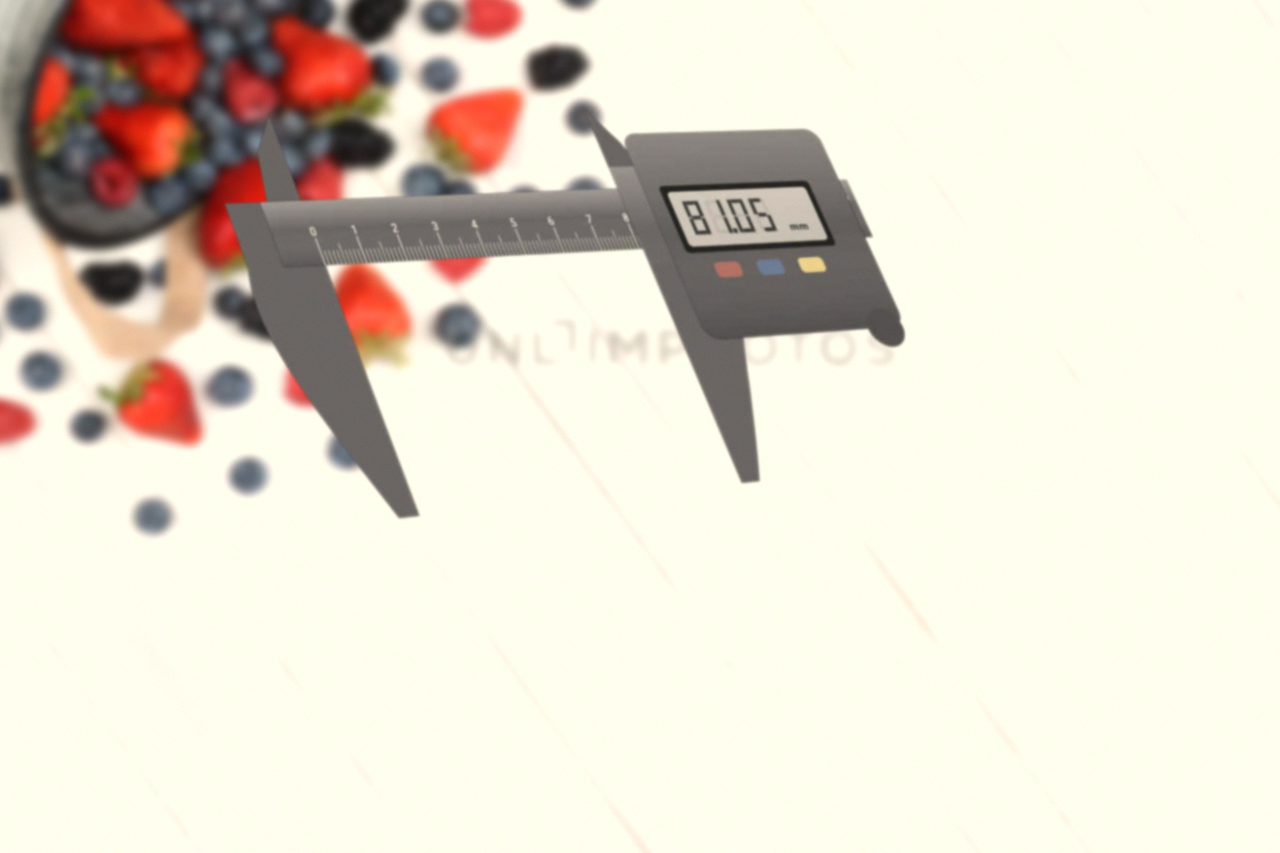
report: 81.05 (mm)
